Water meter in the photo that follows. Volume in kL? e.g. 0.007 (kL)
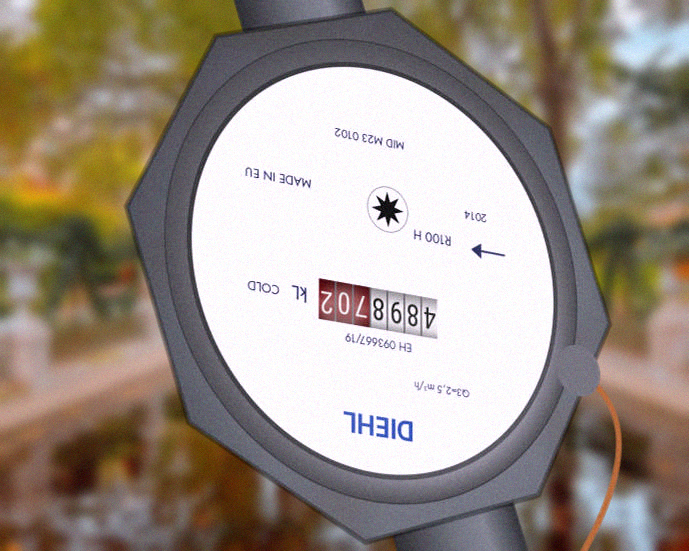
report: 4898.702 (kL)
